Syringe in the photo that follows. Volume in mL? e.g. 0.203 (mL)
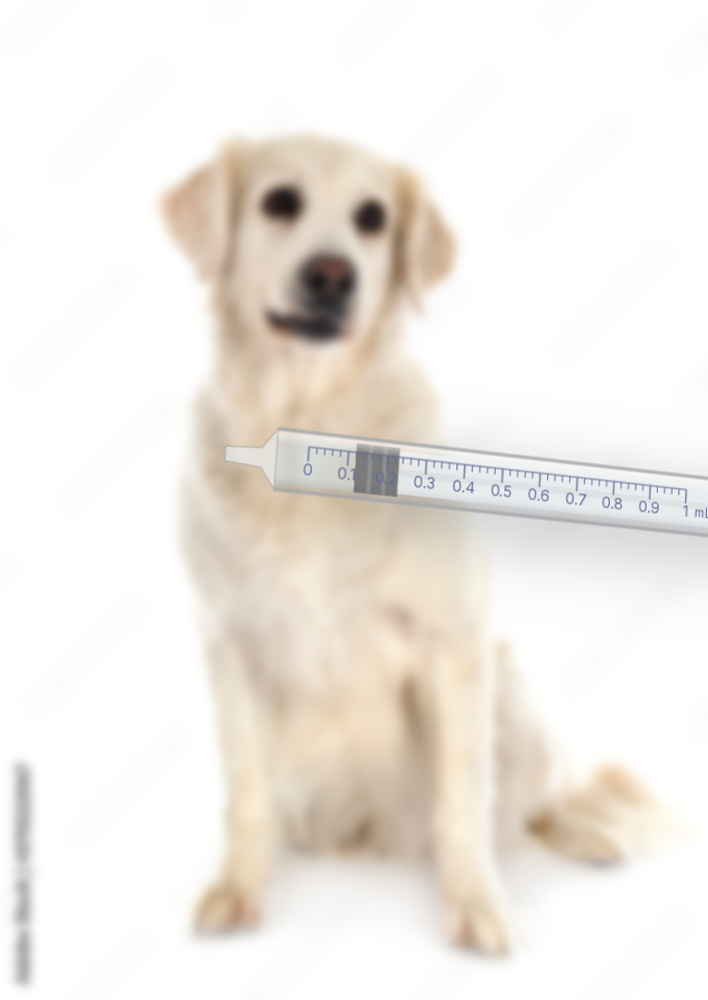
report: 0.12 (mL)
